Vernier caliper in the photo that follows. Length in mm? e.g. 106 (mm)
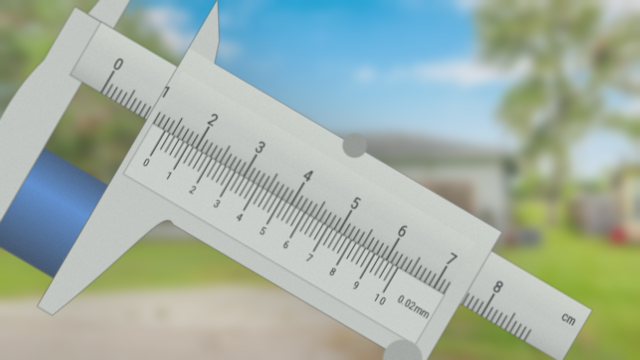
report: 13.5 (mm)
